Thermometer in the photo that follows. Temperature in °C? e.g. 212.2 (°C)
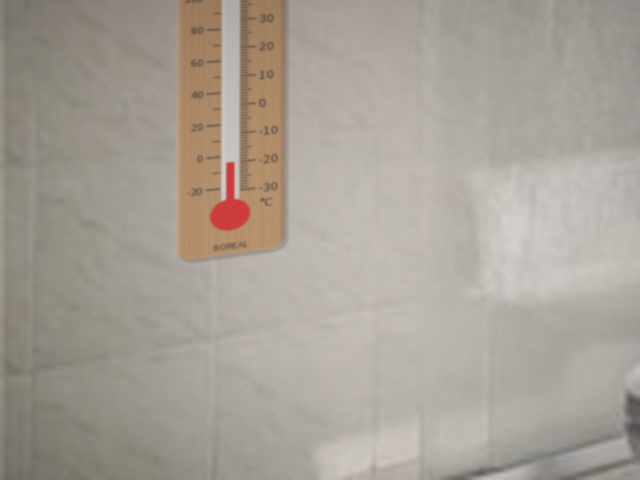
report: -20 (°C)
